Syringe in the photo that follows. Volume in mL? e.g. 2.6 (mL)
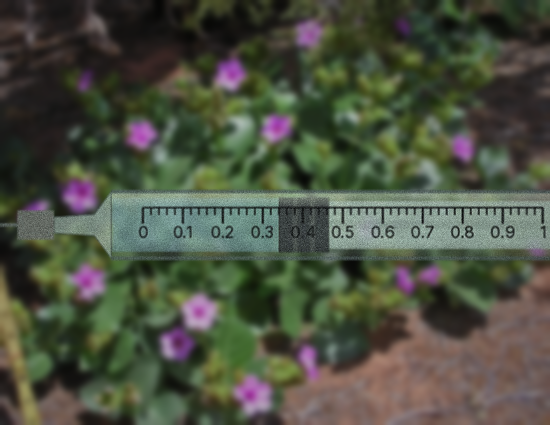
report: 0.34 (mL)
